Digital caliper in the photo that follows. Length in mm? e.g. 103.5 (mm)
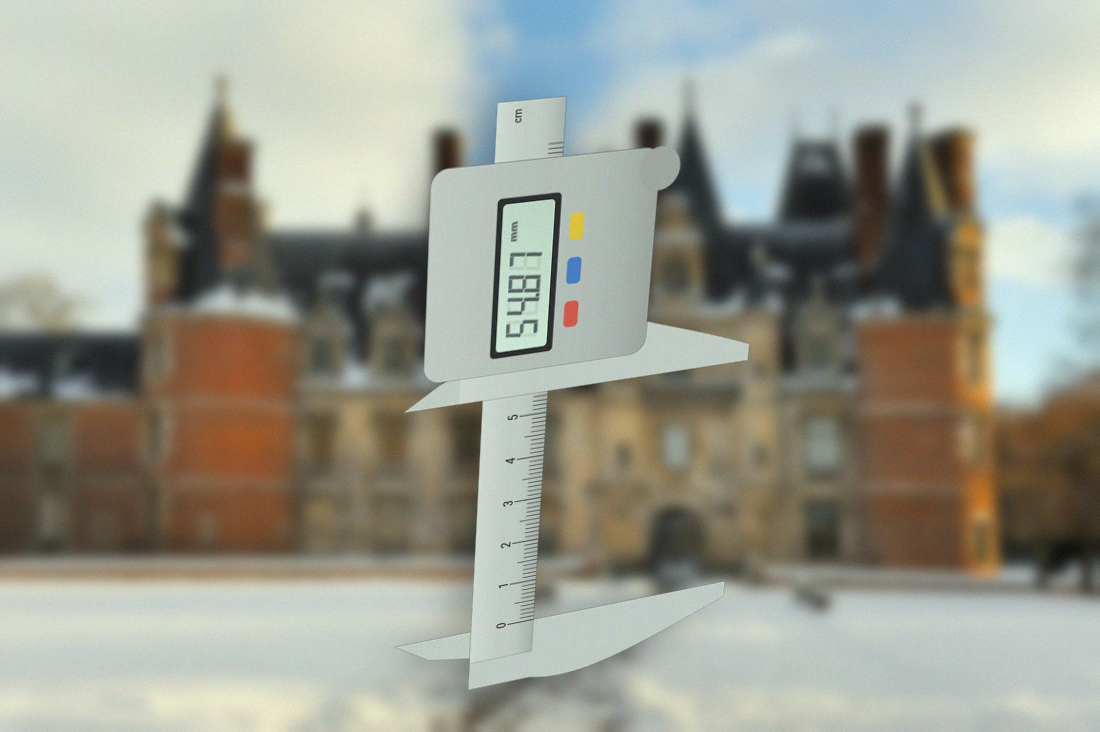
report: 54.87 (mm)
